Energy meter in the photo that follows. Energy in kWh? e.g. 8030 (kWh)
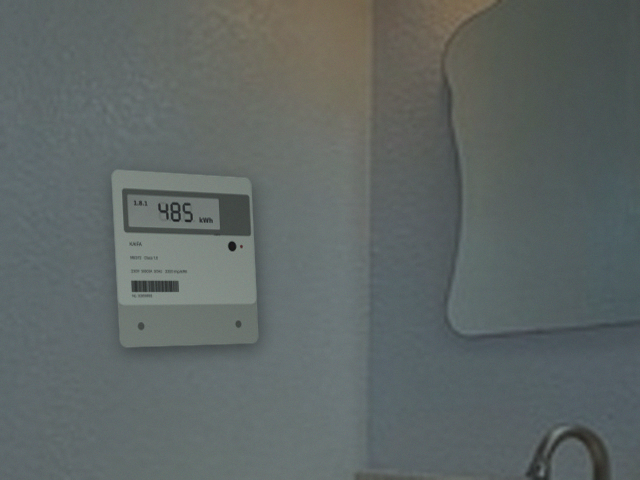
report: 485 (kWh)
